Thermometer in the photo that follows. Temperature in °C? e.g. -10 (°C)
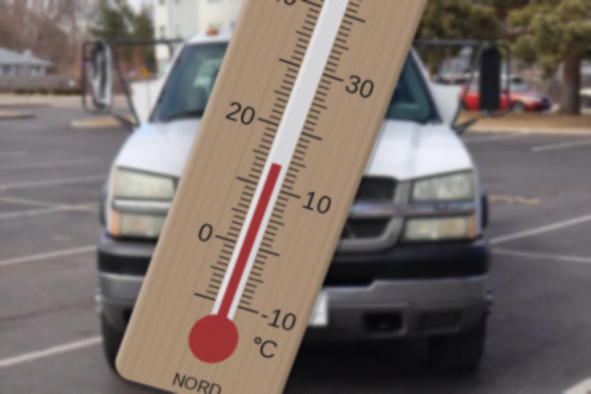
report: 14 (°C)
